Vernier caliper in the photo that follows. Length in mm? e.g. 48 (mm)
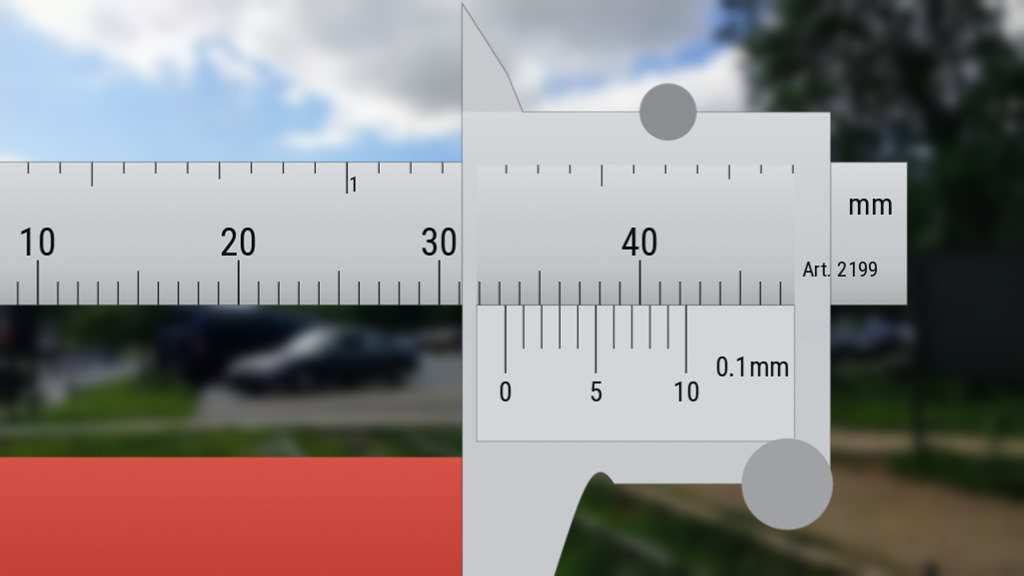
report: 33.3 (mm)
